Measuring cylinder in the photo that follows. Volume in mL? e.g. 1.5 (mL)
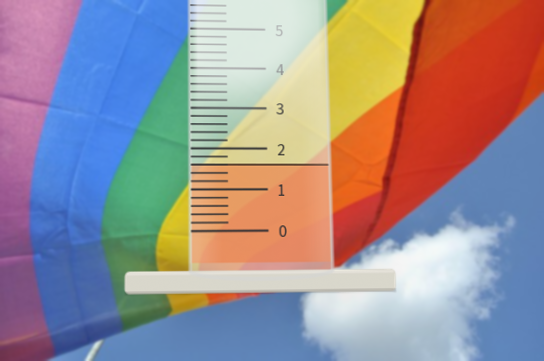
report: 1.6 (mL)
